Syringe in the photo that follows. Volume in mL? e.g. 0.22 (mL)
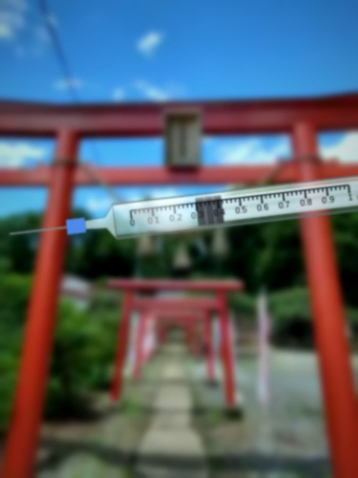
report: 0.3 (mL)
